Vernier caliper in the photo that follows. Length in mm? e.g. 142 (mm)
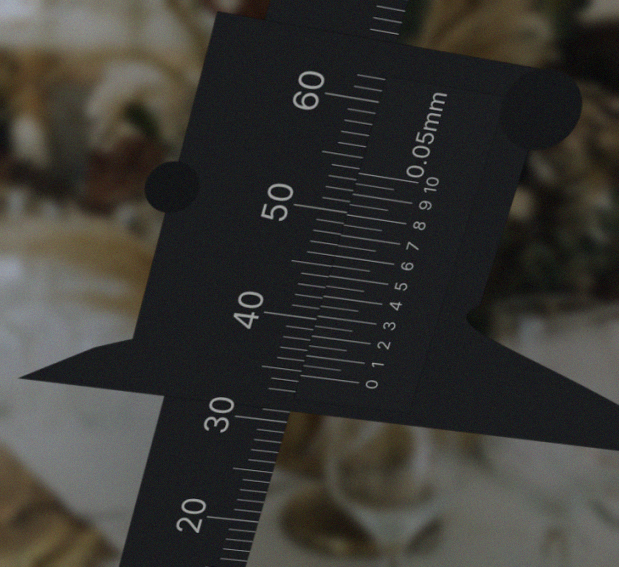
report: 34.6 (mm)
